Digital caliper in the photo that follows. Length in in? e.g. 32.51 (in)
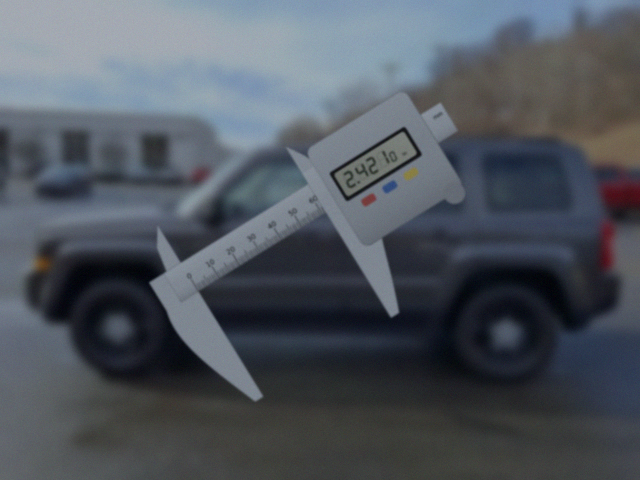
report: 2.4210 (in)
